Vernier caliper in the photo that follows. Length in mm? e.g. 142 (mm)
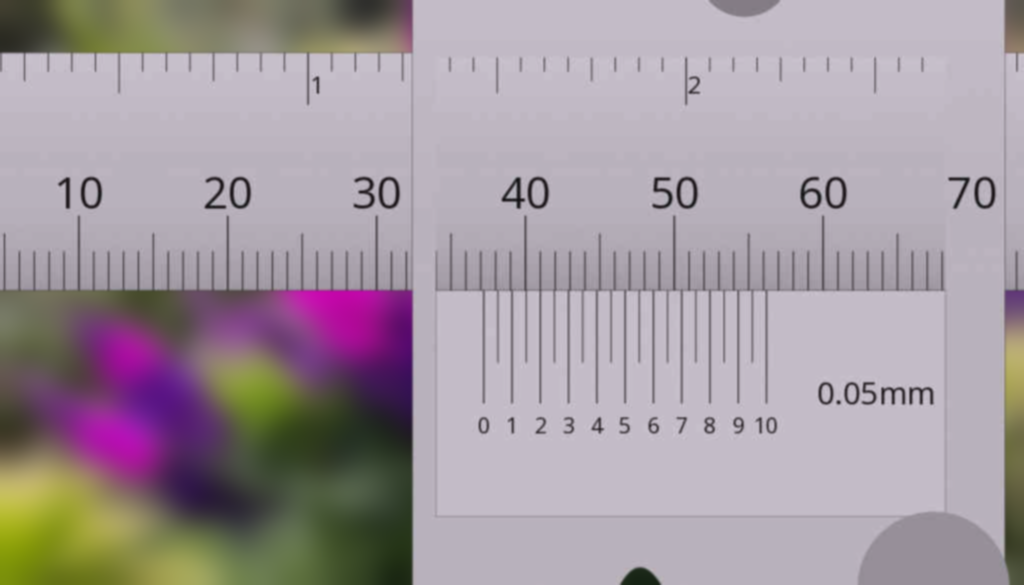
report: 37.2 (mm)
